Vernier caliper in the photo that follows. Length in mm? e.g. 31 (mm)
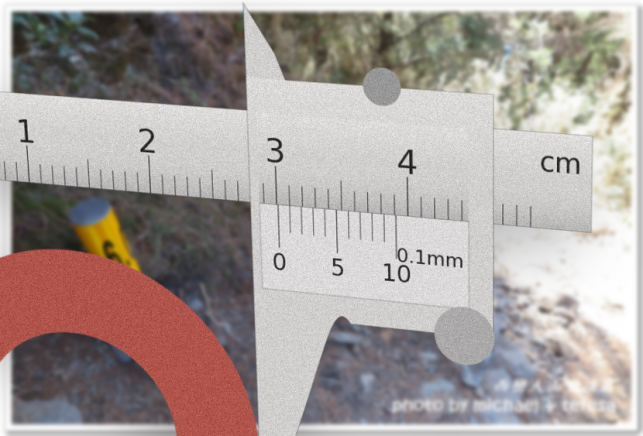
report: 30.1 (mm)
